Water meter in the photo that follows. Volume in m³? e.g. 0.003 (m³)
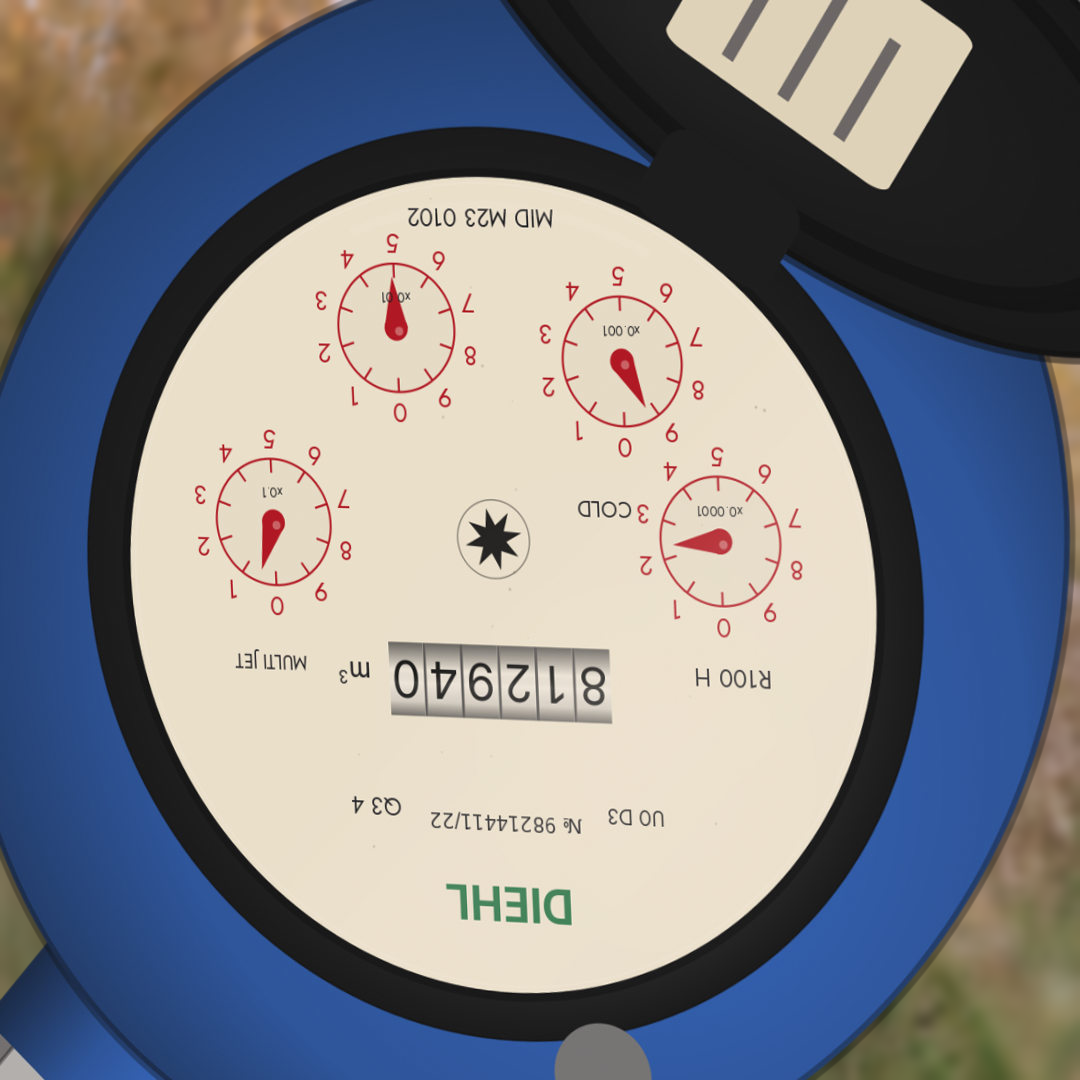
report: 812940.0492 (m³)
